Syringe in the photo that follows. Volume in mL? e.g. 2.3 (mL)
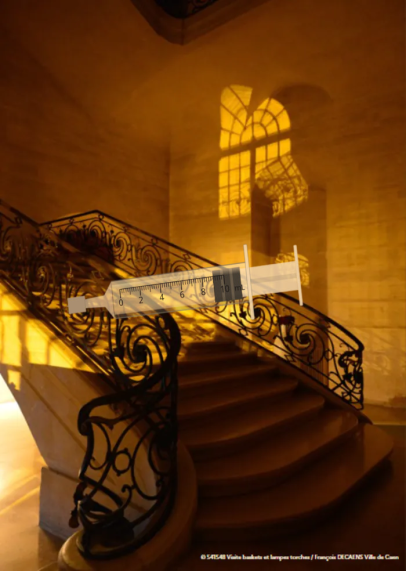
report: 9 (mL)
